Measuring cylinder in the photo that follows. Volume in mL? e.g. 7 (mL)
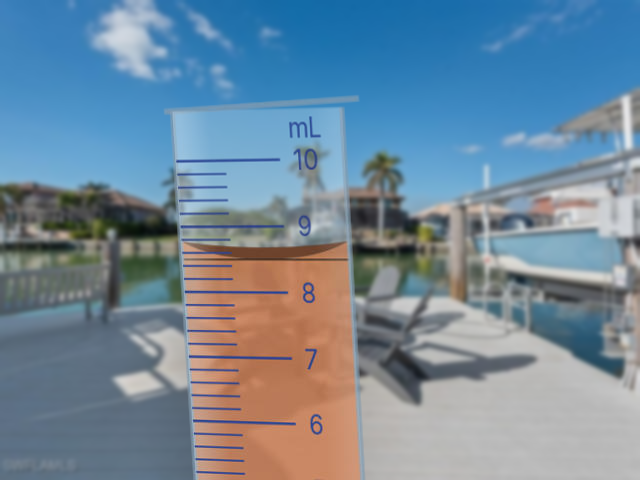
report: 8.5 (mL)
